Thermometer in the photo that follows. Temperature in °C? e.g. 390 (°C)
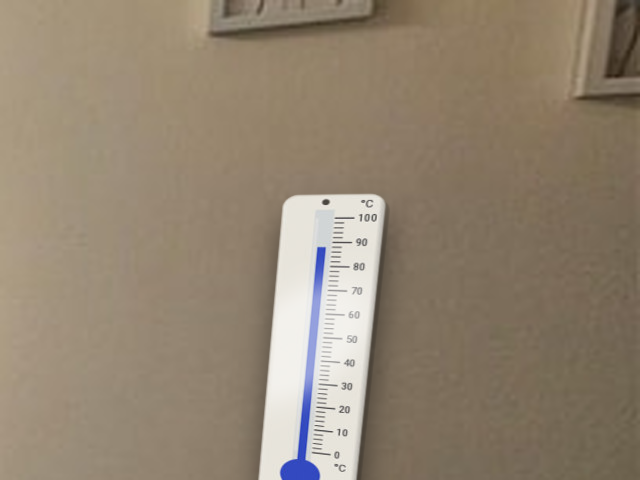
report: 88 (°C)
